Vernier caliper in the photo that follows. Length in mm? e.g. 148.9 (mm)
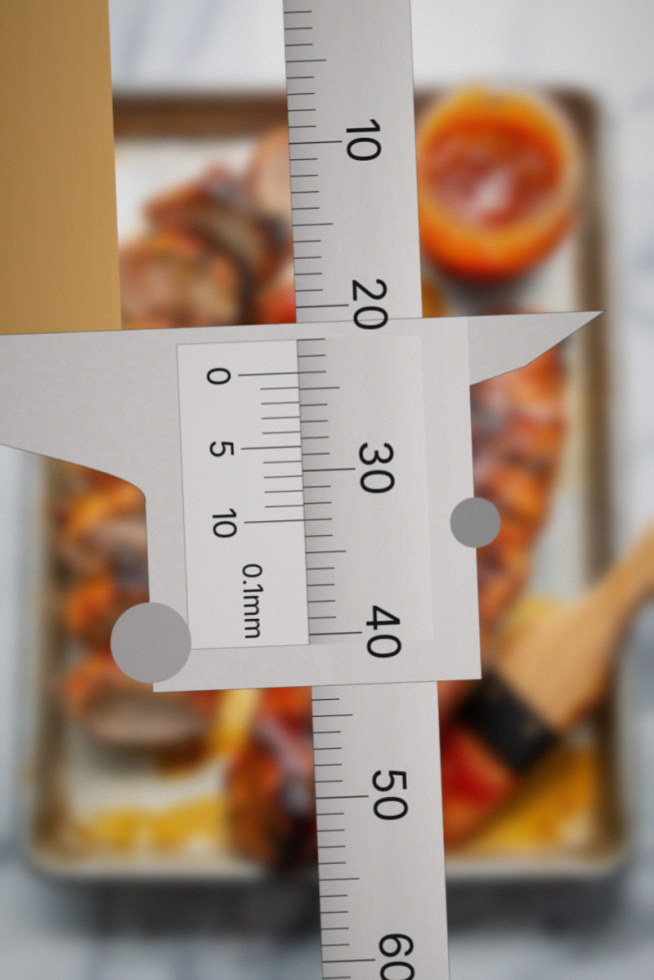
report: 24.0 (mm)
